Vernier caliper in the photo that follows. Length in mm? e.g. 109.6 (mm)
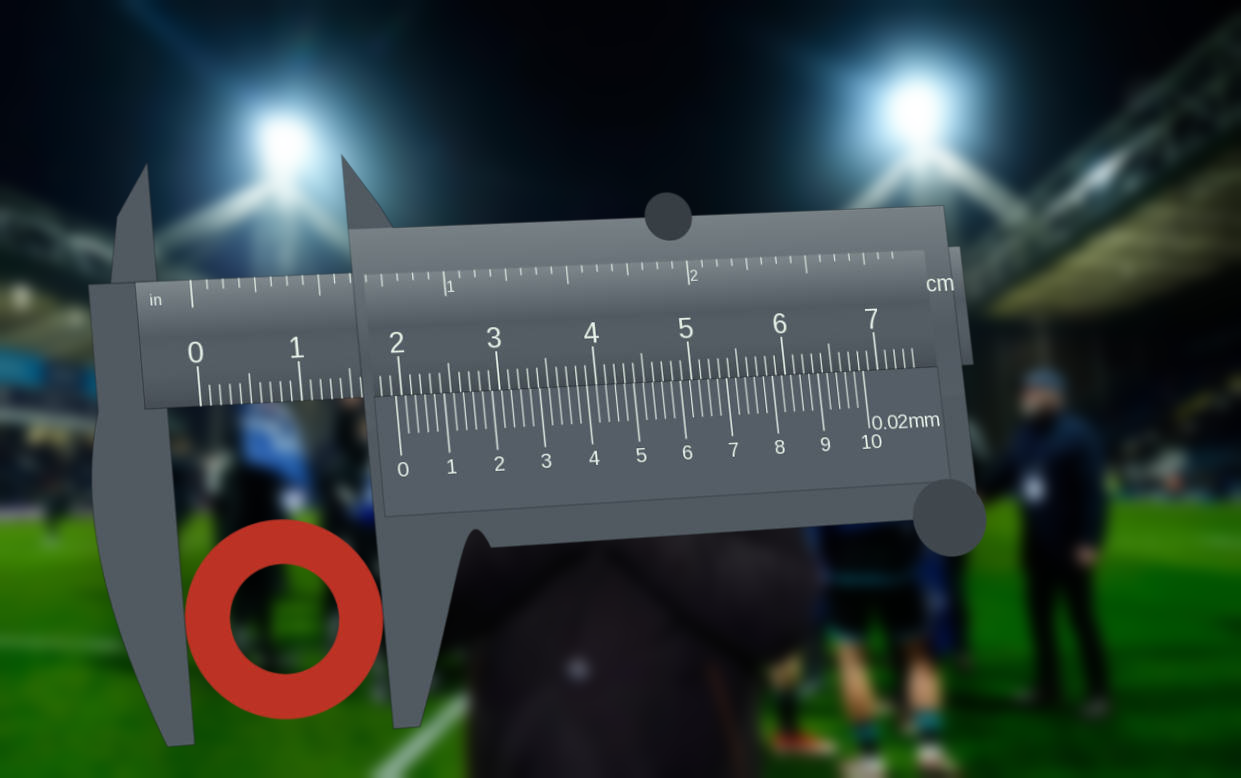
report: 19.4 (mm)
